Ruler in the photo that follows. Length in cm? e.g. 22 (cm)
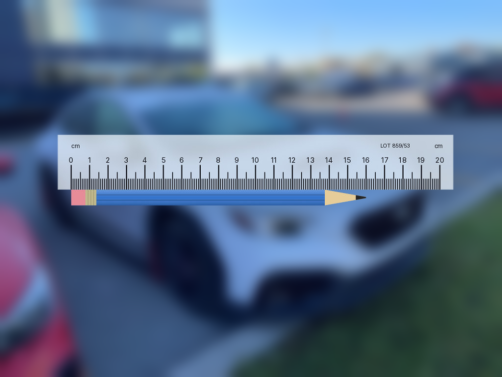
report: 16 (cm)
